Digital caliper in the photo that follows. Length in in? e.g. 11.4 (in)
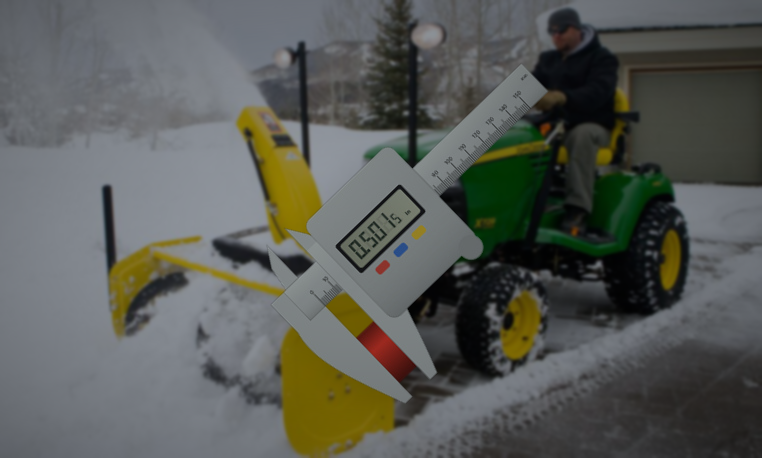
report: 0.5015 (in)
